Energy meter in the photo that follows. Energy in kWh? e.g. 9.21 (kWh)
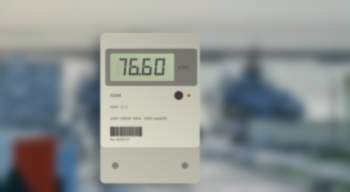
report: 76.60 (kWh)
